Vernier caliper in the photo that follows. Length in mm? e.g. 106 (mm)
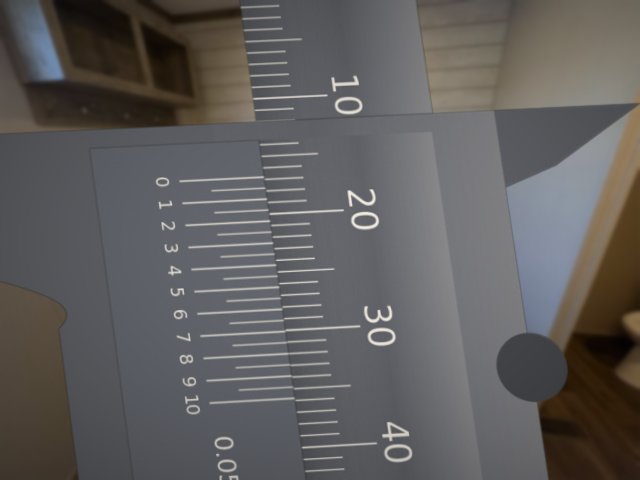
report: 16.8 (mm)
